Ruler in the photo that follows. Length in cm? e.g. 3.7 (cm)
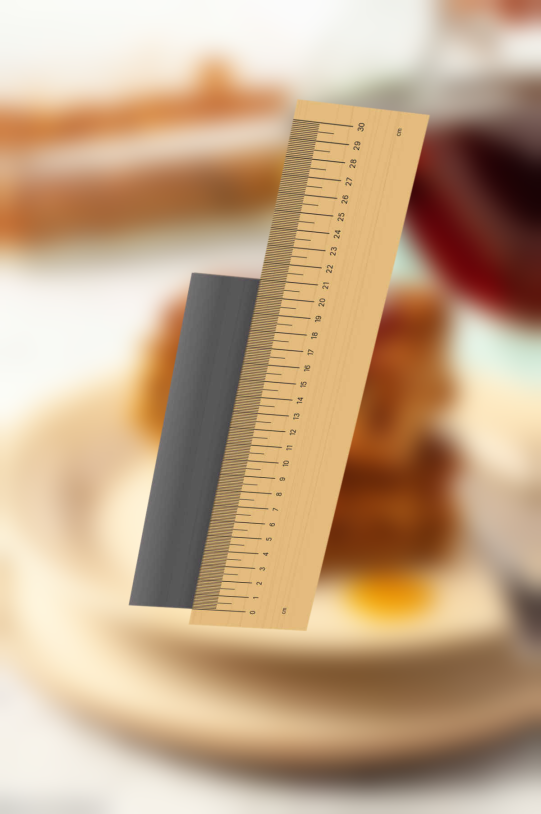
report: 21 (cm)
